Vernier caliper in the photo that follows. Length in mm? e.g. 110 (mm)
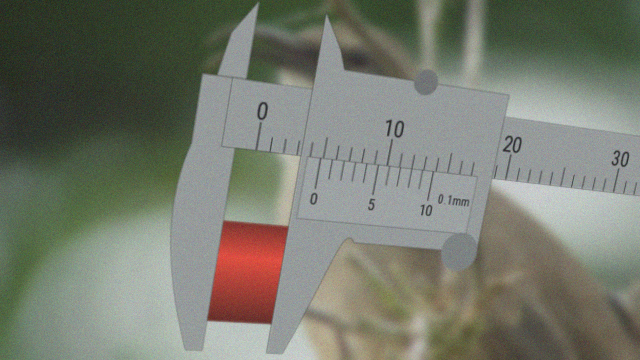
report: 4.8 (mm)
